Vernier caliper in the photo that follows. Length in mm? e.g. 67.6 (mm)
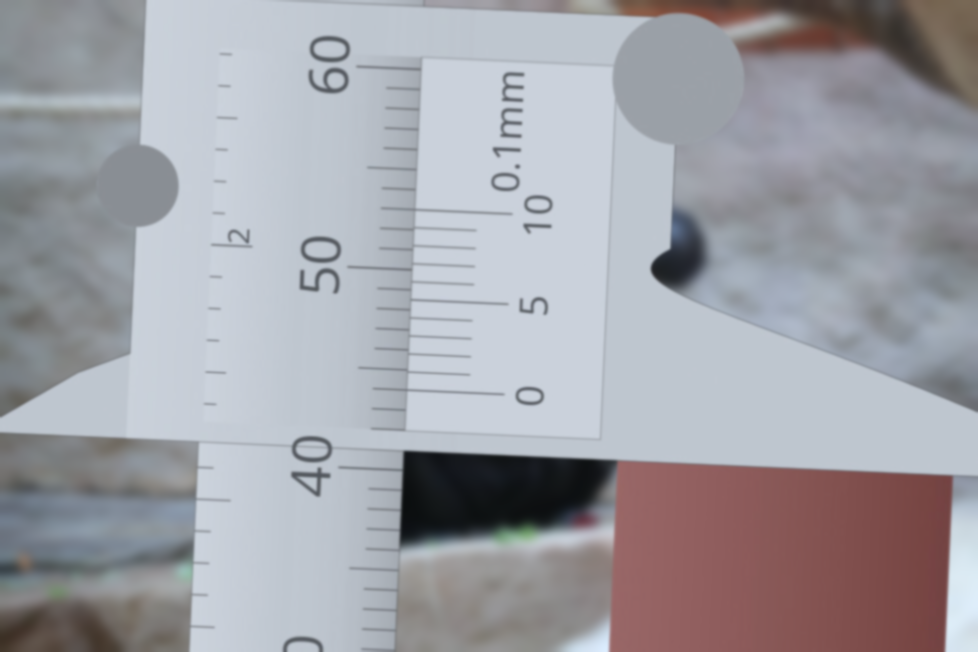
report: 44.0 (mm)
